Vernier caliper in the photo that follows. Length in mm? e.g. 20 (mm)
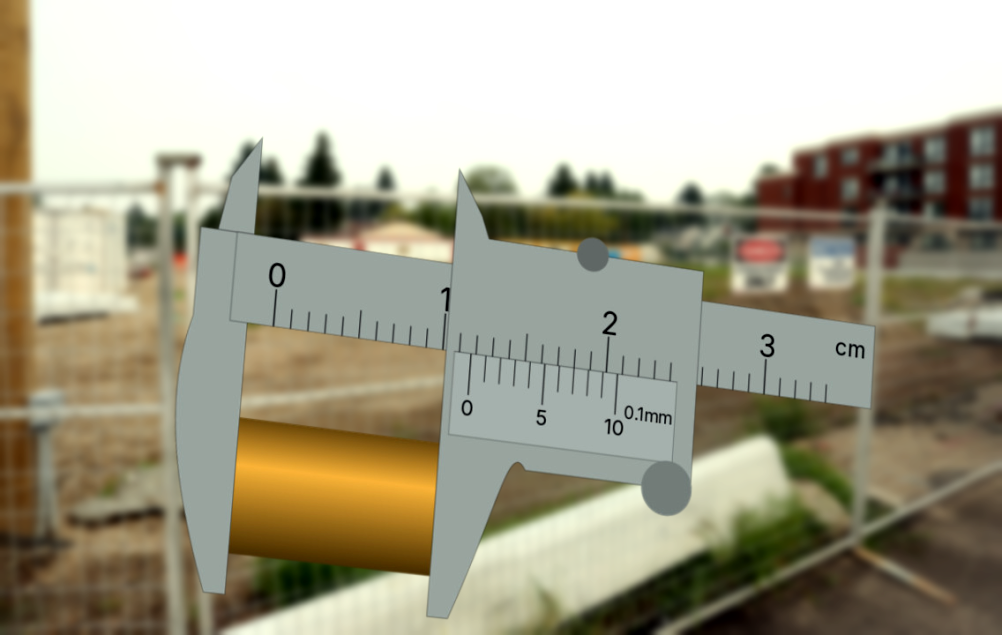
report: 11.7 (mm)
